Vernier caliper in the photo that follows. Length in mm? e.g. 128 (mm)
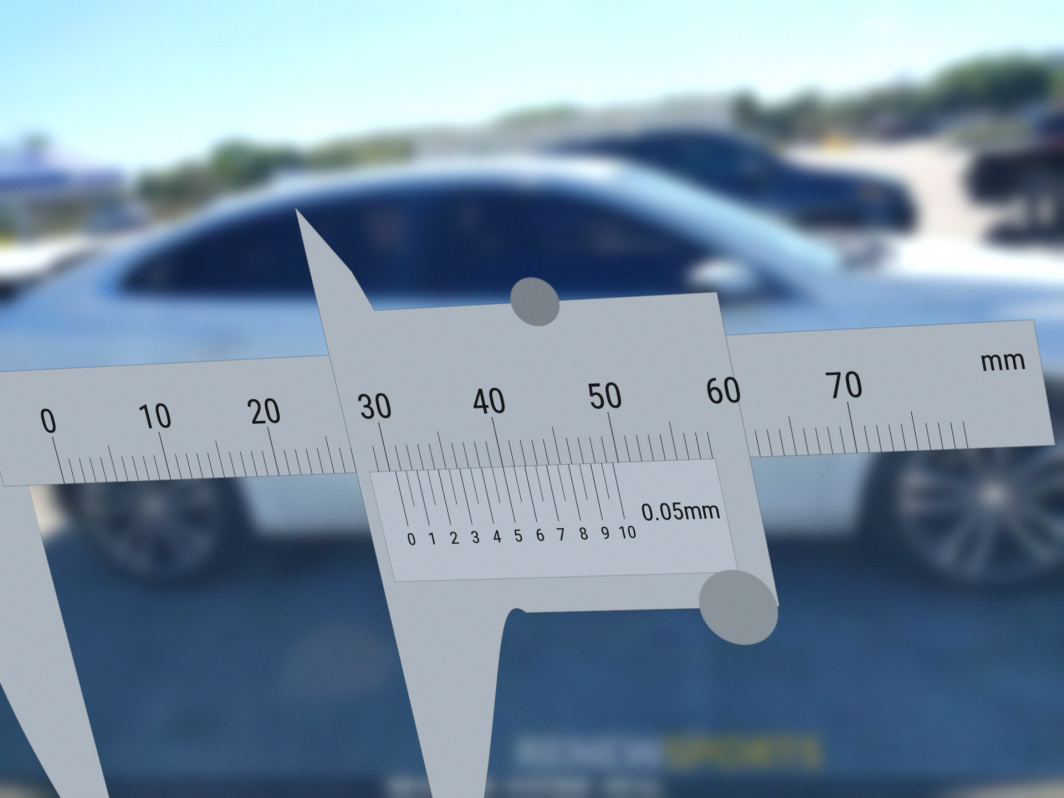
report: 30.5 (mm)
